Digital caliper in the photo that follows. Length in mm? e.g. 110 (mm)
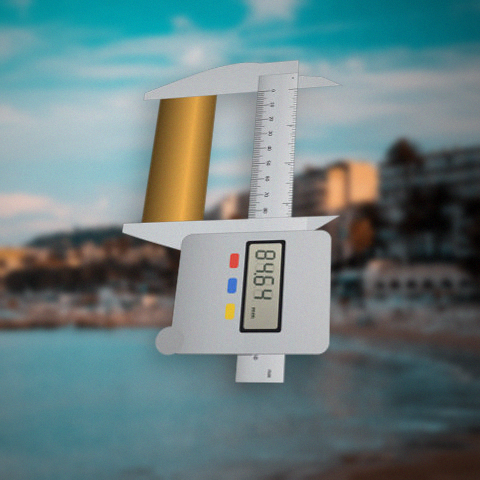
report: 84.64 (mm)
